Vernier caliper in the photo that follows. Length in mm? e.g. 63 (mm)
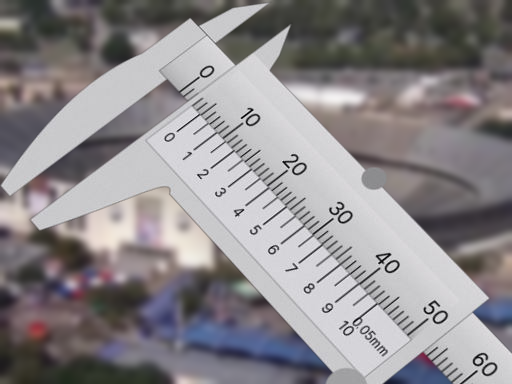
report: 4.8 (mm)
